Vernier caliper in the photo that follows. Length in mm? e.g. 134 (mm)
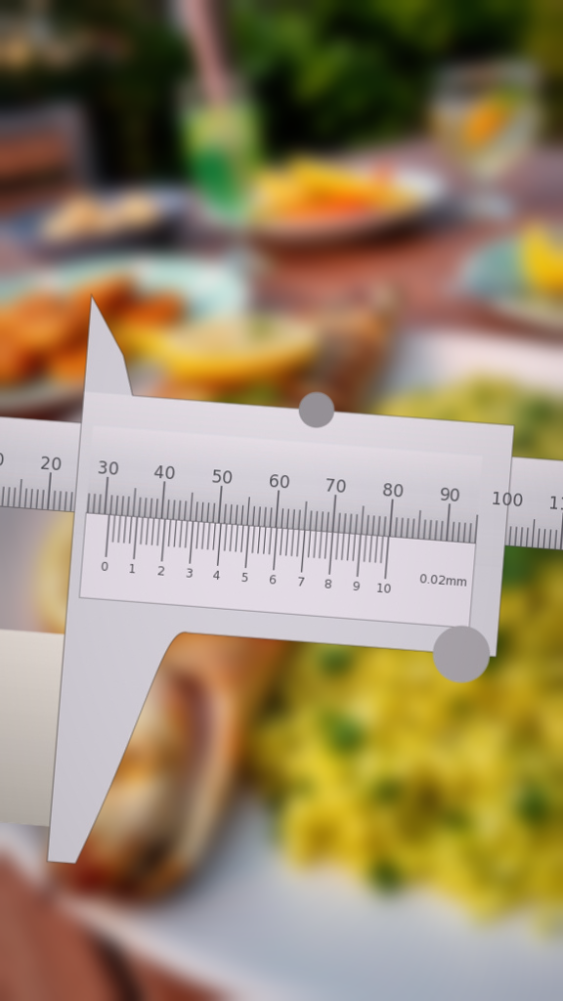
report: 30.8 (mm)
